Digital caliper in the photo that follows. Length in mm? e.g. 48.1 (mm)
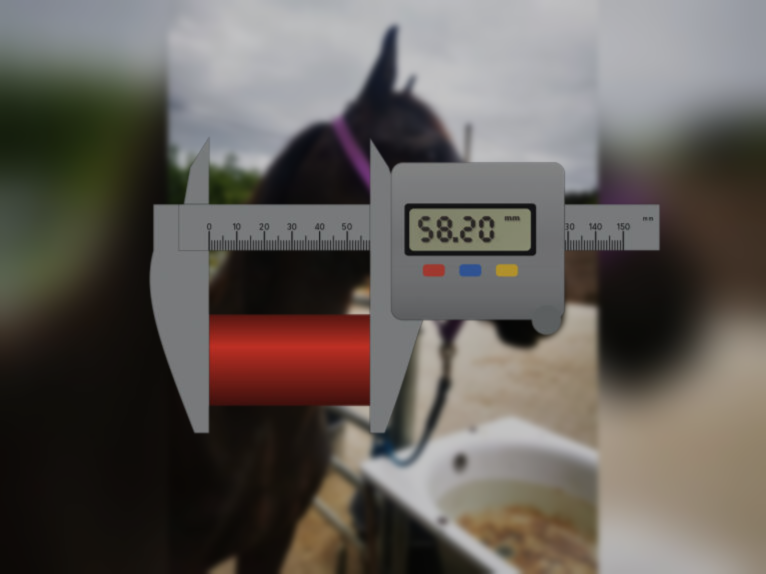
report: 58.20 (mm)
